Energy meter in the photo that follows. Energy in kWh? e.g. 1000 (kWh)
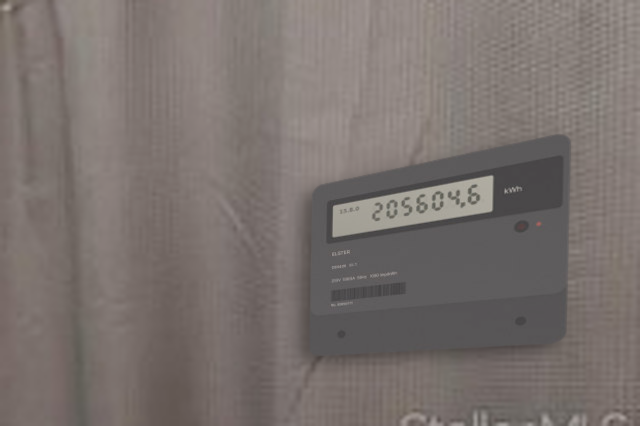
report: 205604.6 (kWh)
